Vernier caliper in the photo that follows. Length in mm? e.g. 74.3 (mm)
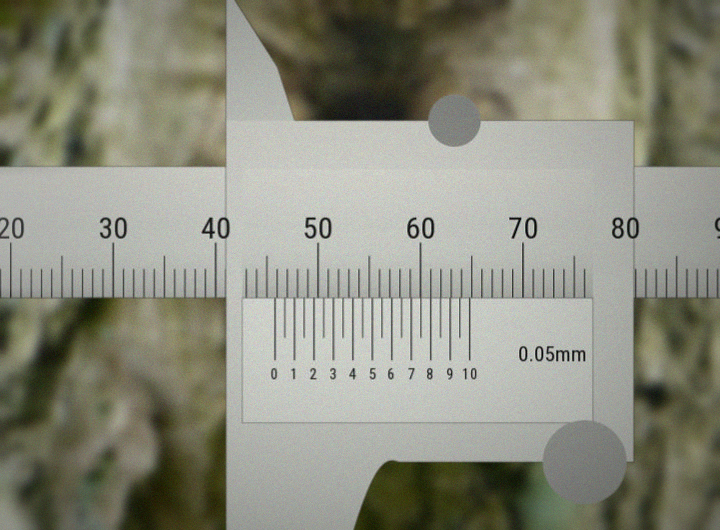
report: 45.8 (mm)
